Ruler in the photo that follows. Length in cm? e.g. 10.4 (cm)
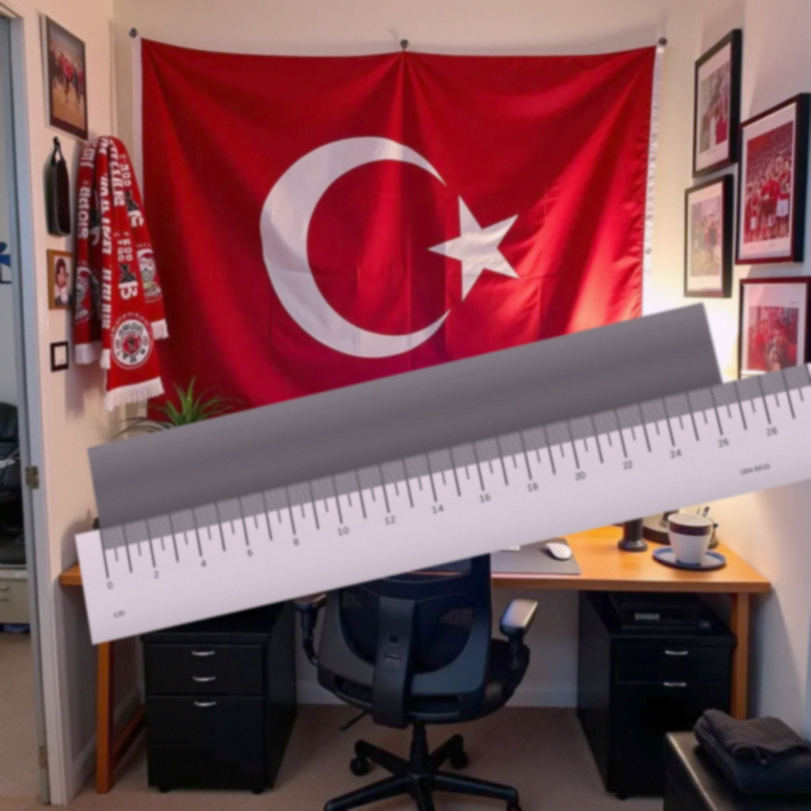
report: 26.5 (cm)
